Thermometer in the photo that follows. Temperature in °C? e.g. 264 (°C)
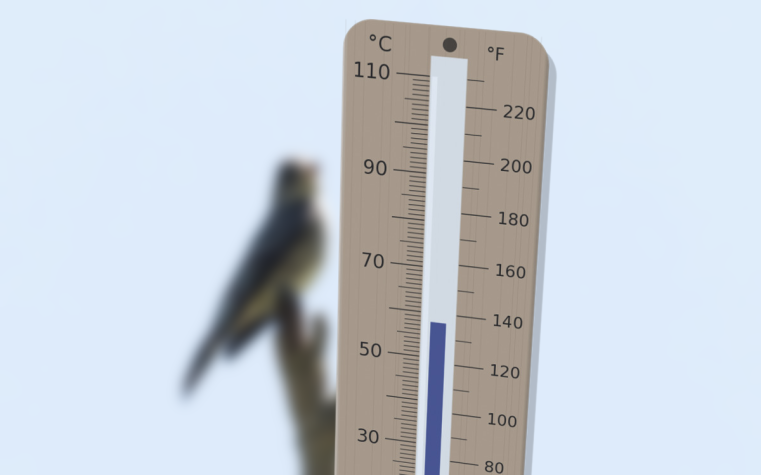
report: 58 (°C)
